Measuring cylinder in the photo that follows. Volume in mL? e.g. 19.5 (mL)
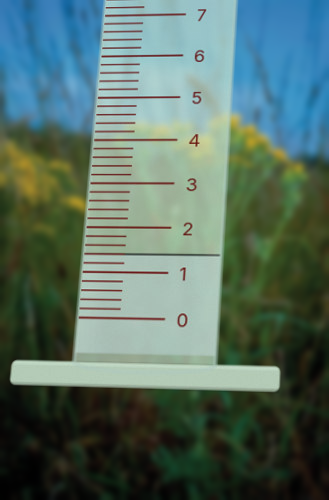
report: 1.4 (mL)
